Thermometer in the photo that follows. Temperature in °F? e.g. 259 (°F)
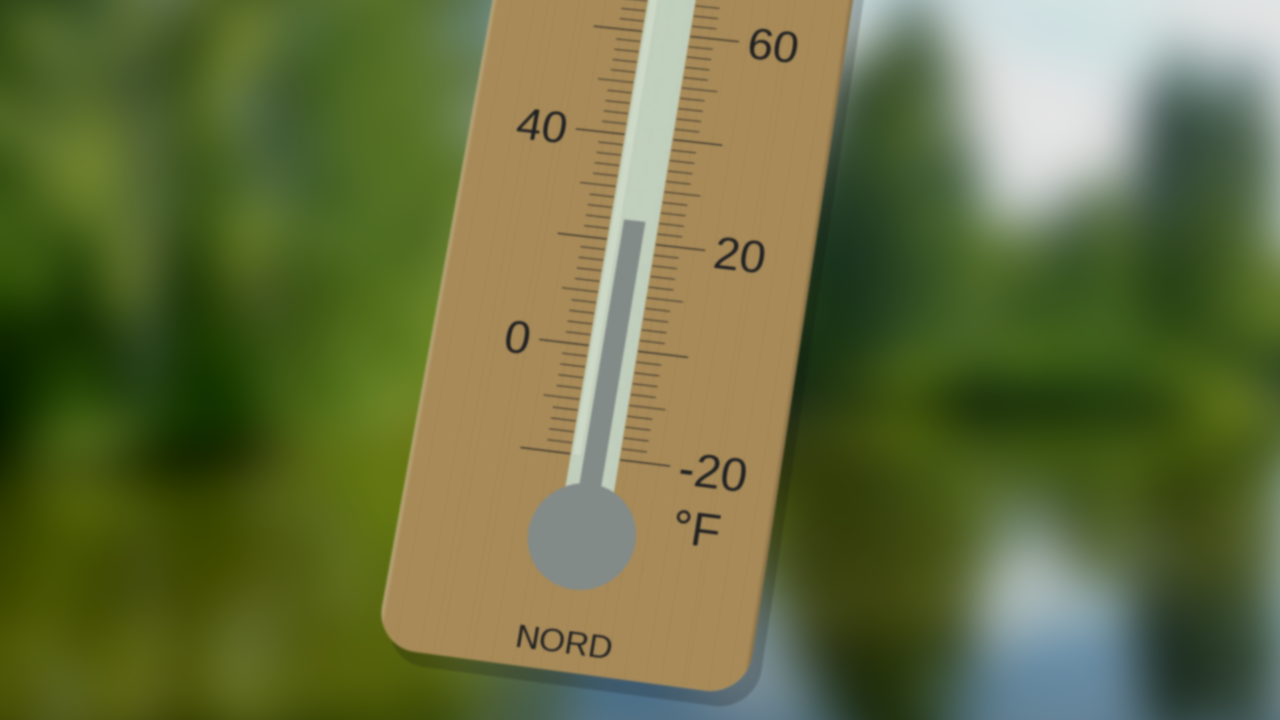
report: 24 (°F)
